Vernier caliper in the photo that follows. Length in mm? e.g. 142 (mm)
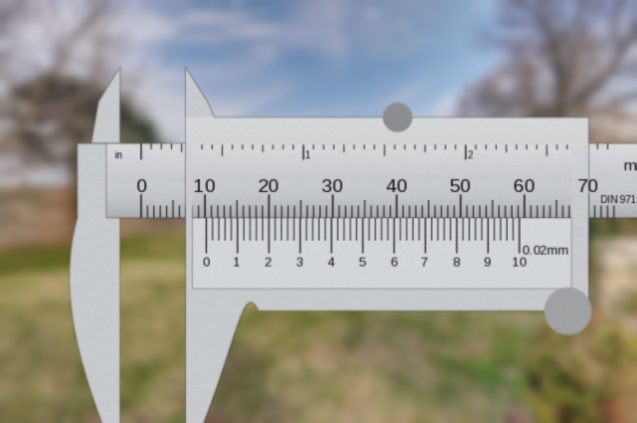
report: 10.2 (mm)
